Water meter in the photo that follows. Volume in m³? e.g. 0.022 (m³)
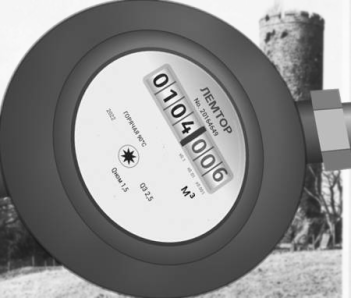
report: 104.006 (m³)
